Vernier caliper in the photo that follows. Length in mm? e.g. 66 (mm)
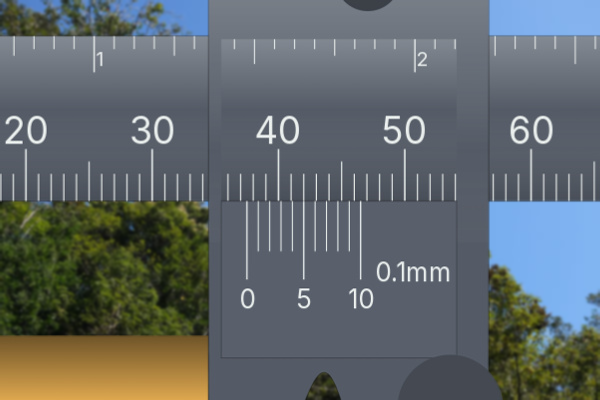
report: 37.5 (mm)
